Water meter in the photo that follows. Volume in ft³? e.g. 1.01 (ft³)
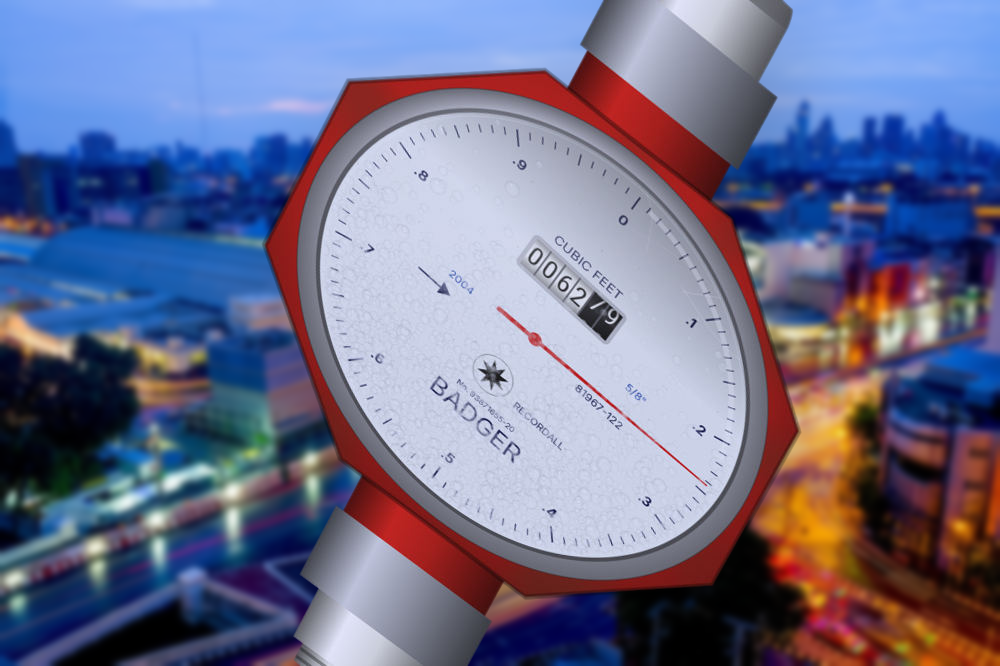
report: 6279.24 (ft³)
